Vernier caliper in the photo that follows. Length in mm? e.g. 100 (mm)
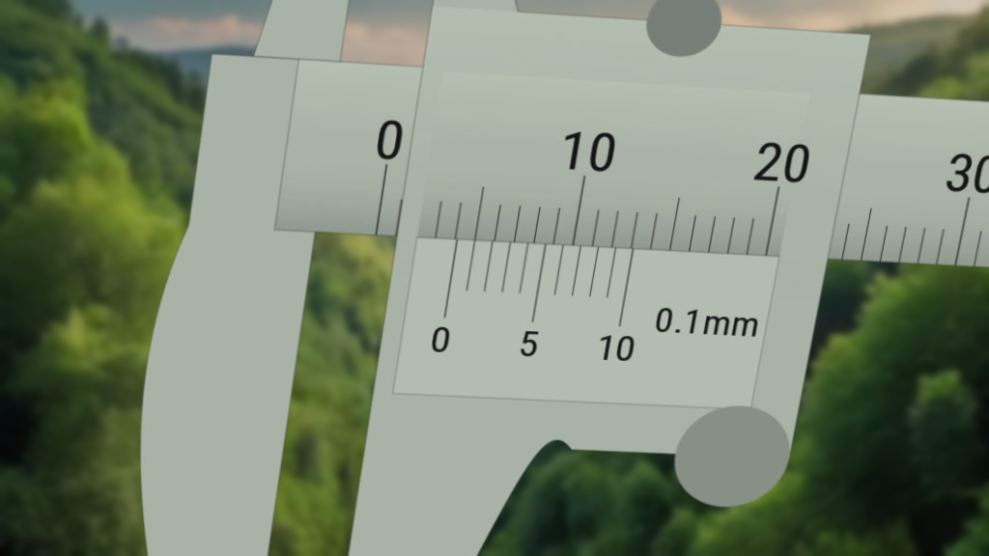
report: 4.1 (mm)
